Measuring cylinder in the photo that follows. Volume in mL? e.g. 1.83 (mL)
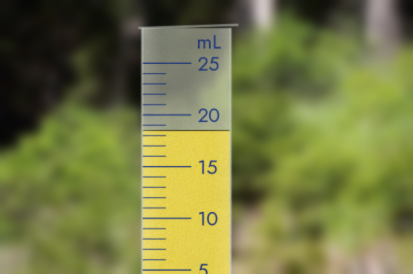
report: 18.5 (mL)
